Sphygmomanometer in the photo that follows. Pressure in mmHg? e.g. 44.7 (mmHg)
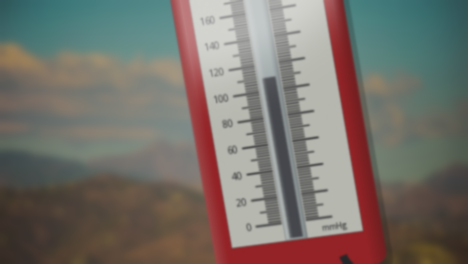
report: 110 (mmHg)
